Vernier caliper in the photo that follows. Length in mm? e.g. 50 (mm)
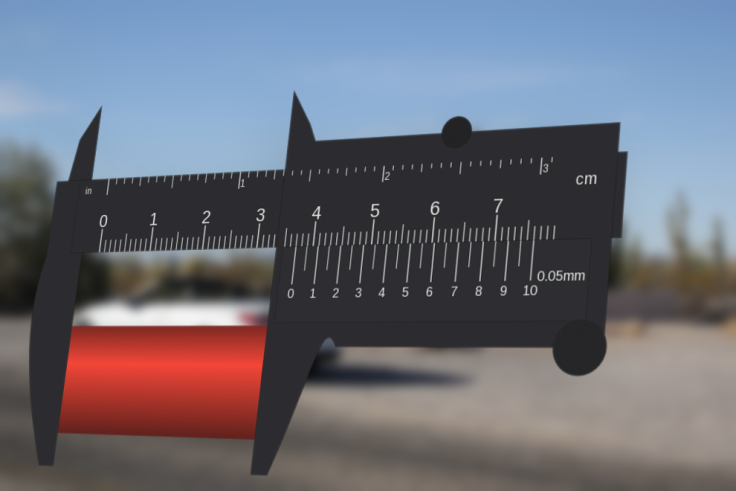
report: 37.0 (mm)
